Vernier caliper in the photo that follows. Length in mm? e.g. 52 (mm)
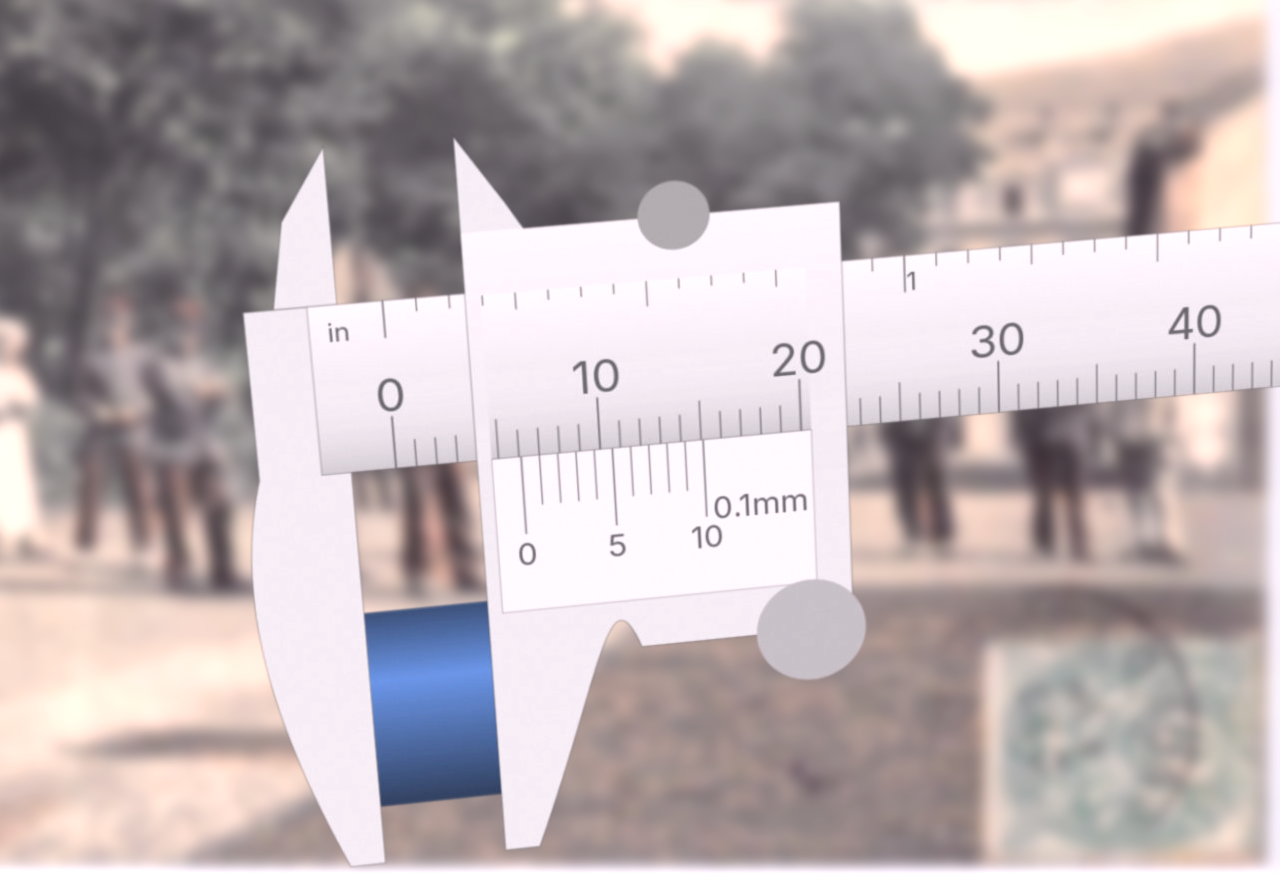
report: 6.1 (mm)
